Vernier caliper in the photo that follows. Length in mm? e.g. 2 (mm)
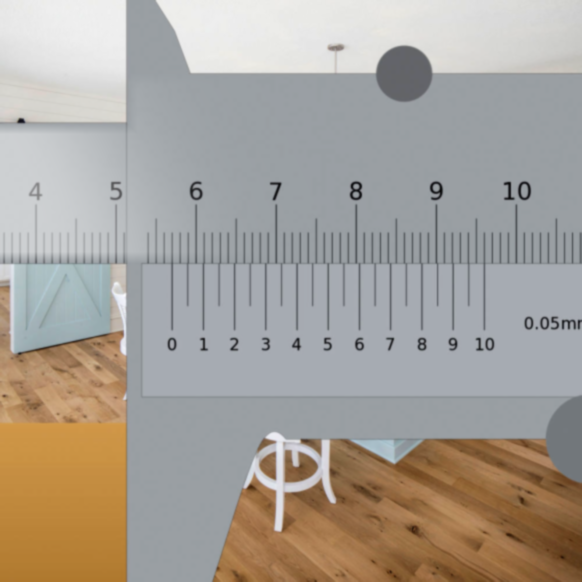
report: 57.0 (mm)
